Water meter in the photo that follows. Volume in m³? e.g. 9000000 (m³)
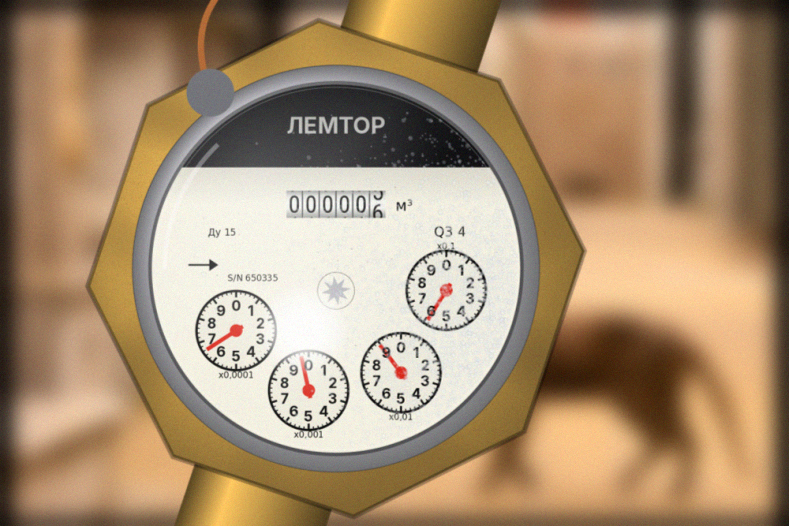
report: 5.5896 (m³)
